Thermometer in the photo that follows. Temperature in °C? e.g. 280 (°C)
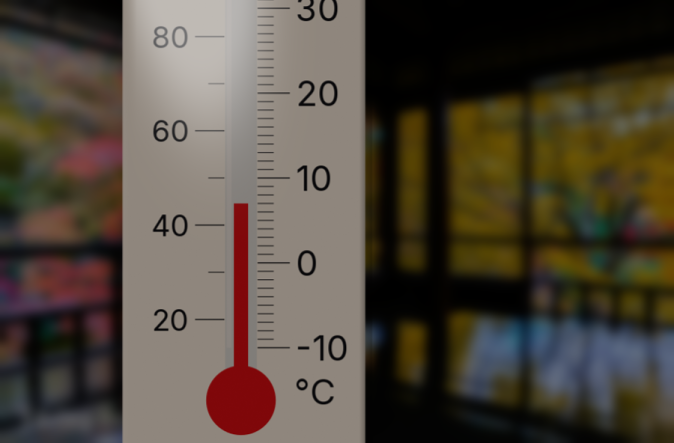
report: 7 (°C)
